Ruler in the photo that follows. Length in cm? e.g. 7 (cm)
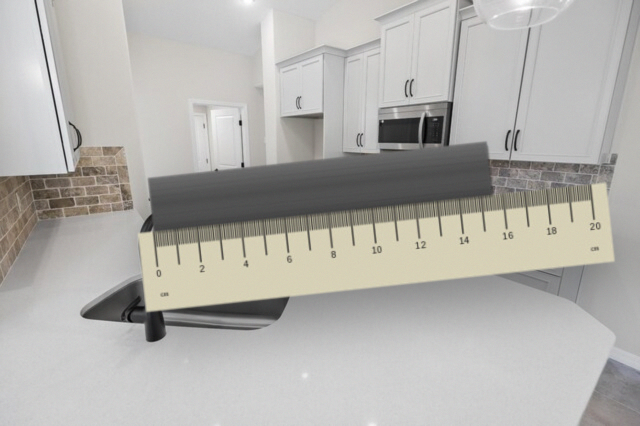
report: 15.5 (cm)
